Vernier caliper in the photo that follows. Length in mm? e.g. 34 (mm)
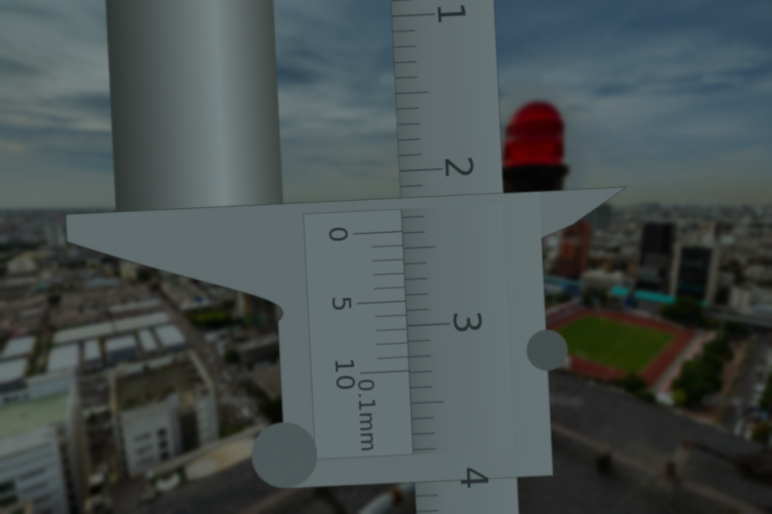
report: 23.9 (mm)
